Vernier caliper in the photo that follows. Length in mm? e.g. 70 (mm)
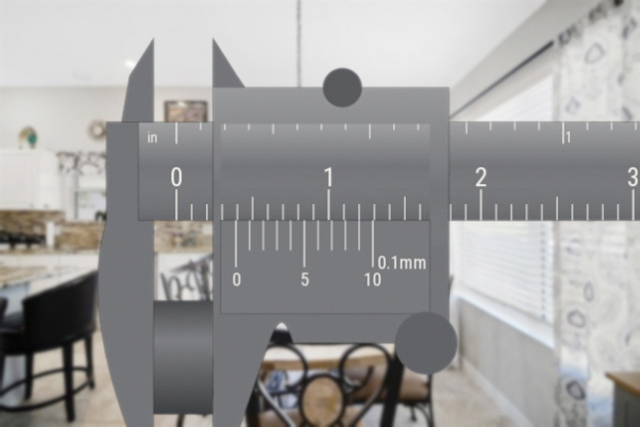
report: 3.9 (mm)
